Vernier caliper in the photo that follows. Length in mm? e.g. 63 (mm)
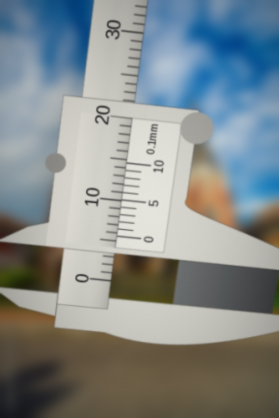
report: 5.6 (mm)
